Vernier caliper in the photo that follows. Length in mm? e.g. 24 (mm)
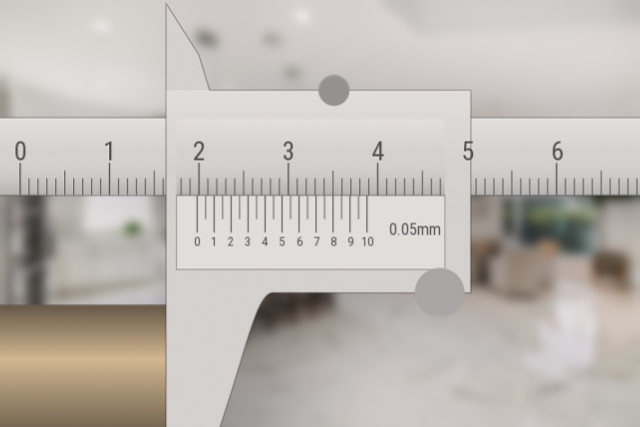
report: 19.8 (mm)
